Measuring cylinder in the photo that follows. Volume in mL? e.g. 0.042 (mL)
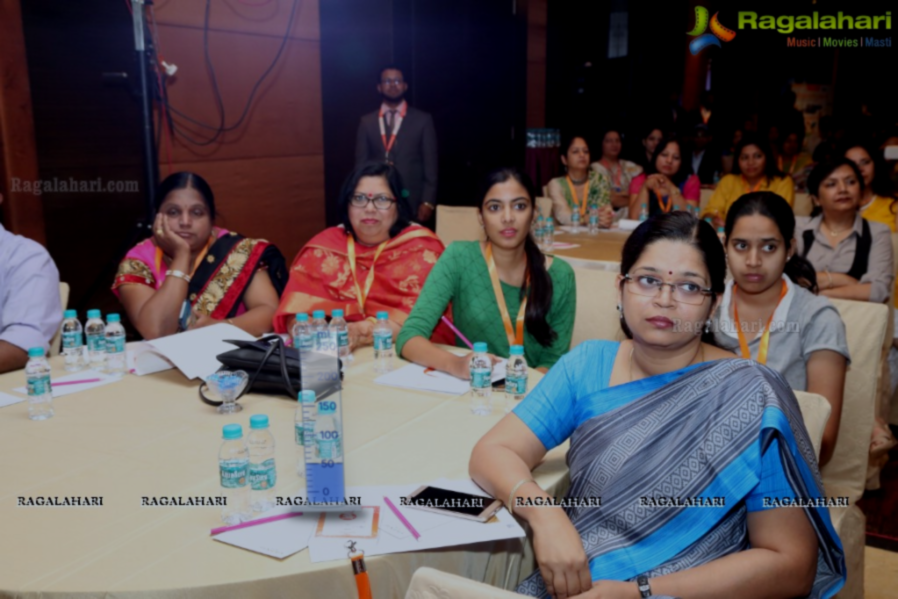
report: 50 (mL)
